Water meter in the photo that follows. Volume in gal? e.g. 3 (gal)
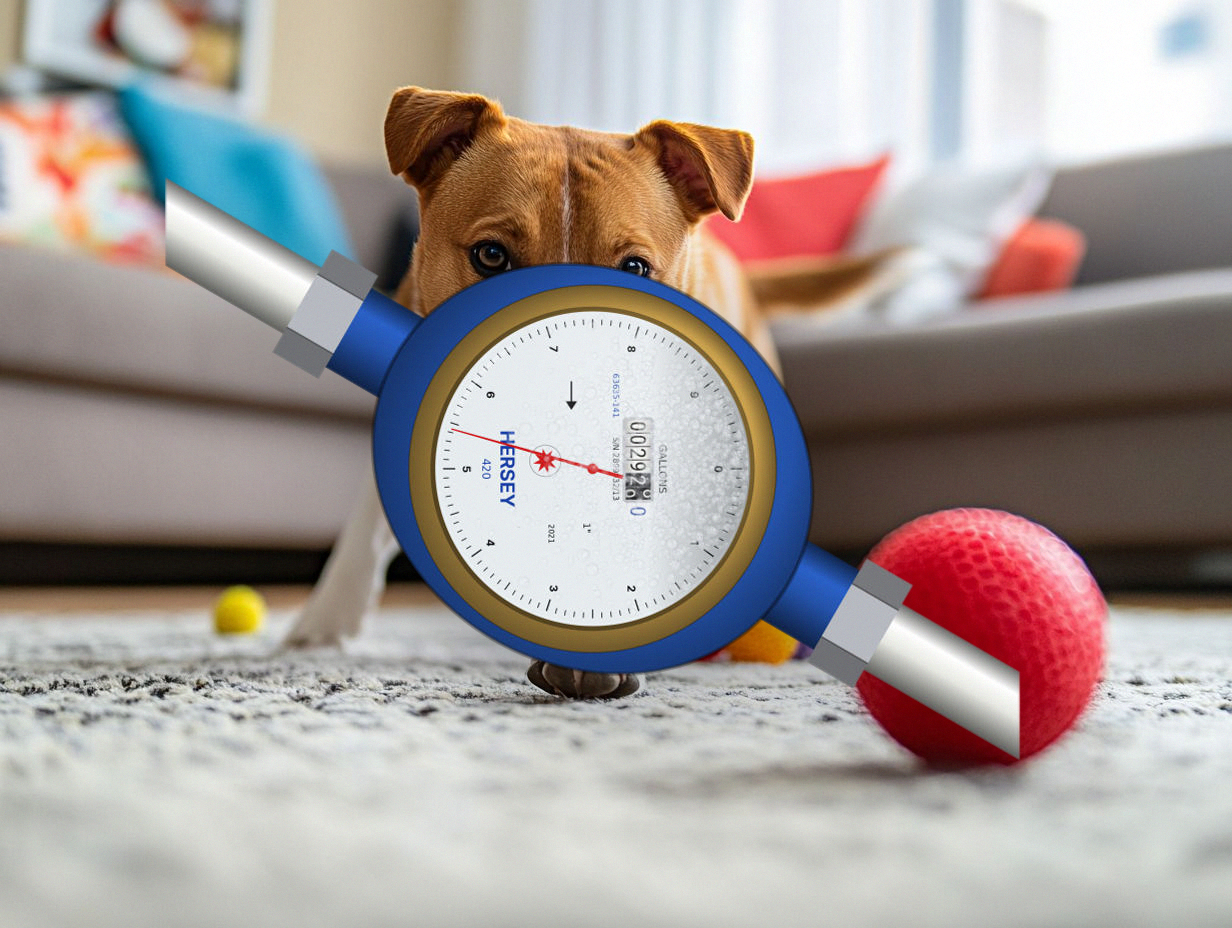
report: 29285.4 (gal)
